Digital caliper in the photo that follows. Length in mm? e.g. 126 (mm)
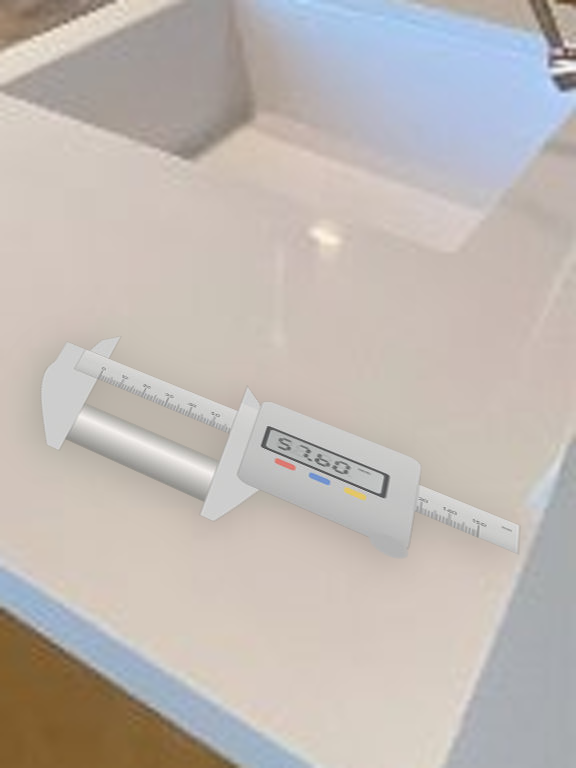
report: 57.60 (mm)
